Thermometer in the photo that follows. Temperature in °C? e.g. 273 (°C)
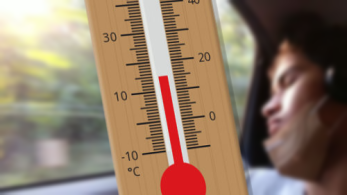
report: 15 (°C)
